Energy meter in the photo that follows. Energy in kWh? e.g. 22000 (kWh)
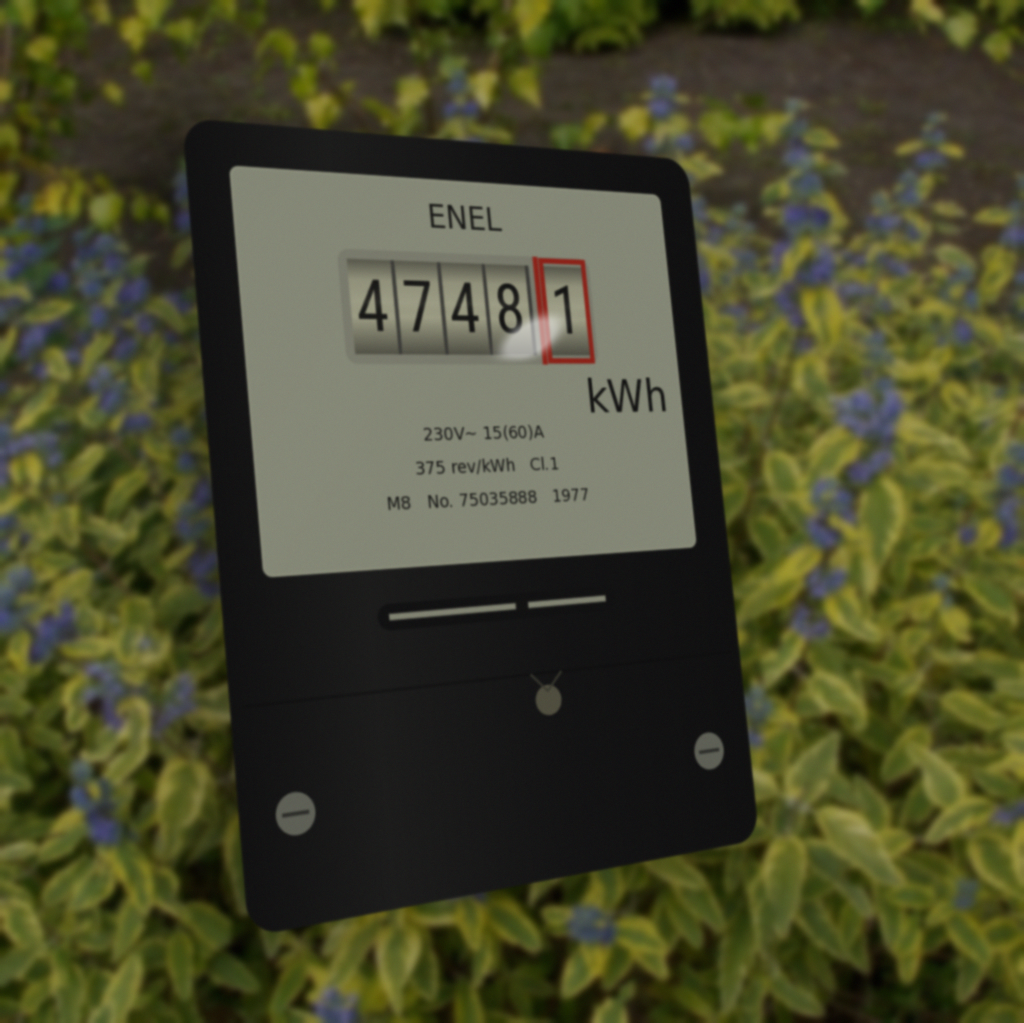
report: 4748.1 (kWh)
